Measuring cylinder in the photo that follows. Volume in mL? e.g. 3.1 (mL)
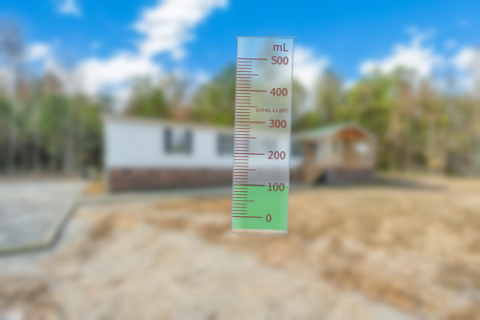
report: 100 (mL)
